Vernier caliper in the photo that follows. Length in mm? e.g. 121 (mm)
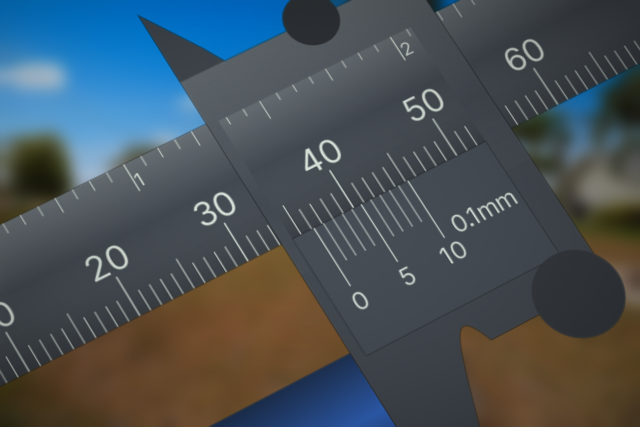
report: 36.2 (mm)
